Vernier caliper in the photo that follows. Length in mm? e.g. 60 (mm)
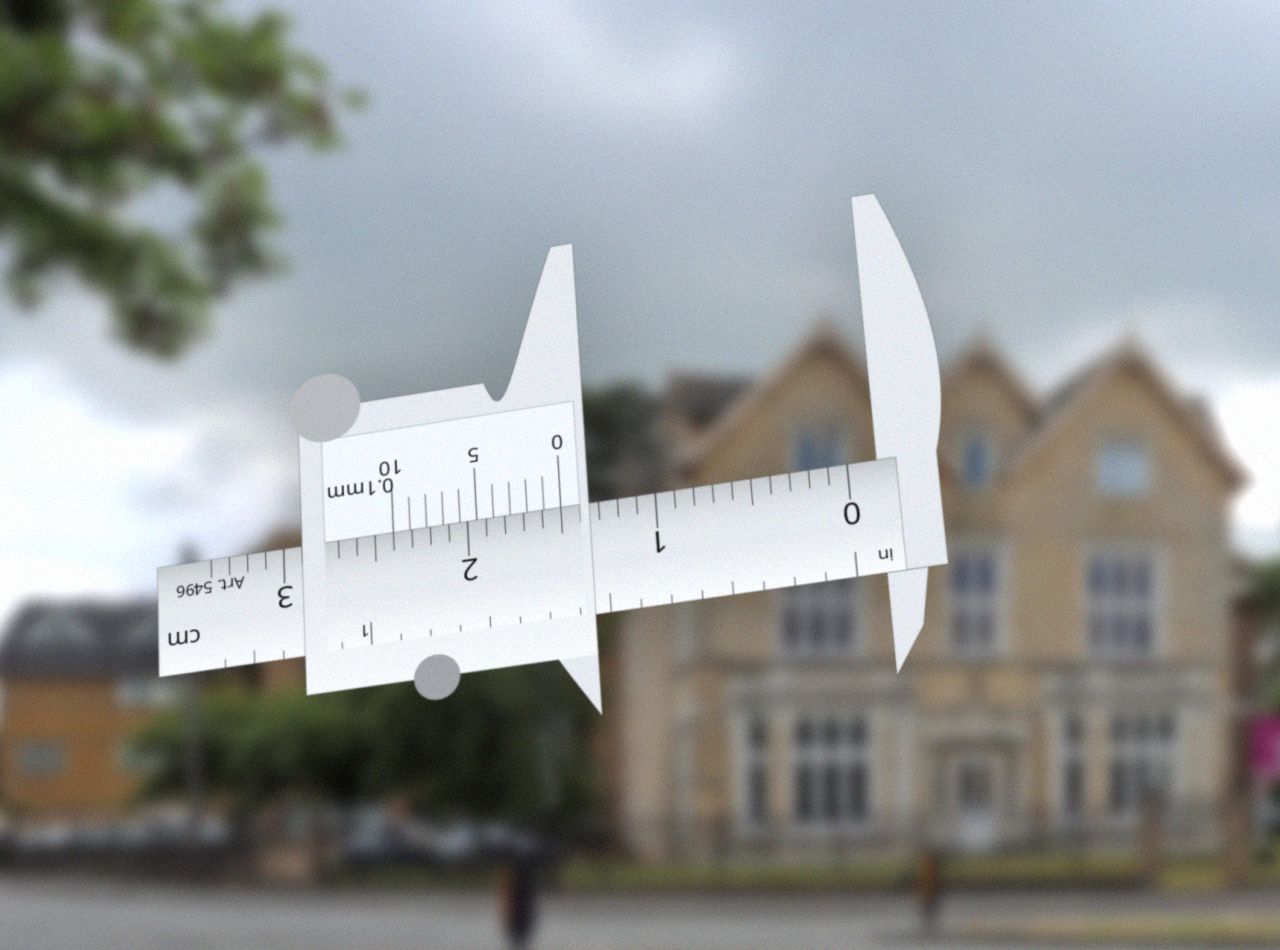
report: 15.0 (mm)
